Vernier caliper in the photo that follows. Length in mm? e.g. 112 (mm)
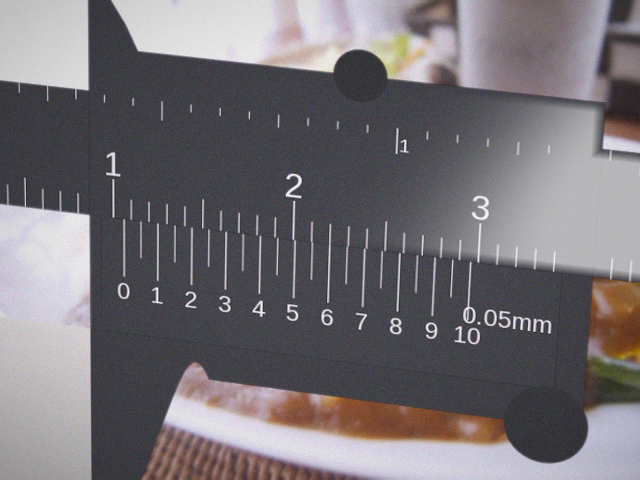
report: 10.6 (mm)
